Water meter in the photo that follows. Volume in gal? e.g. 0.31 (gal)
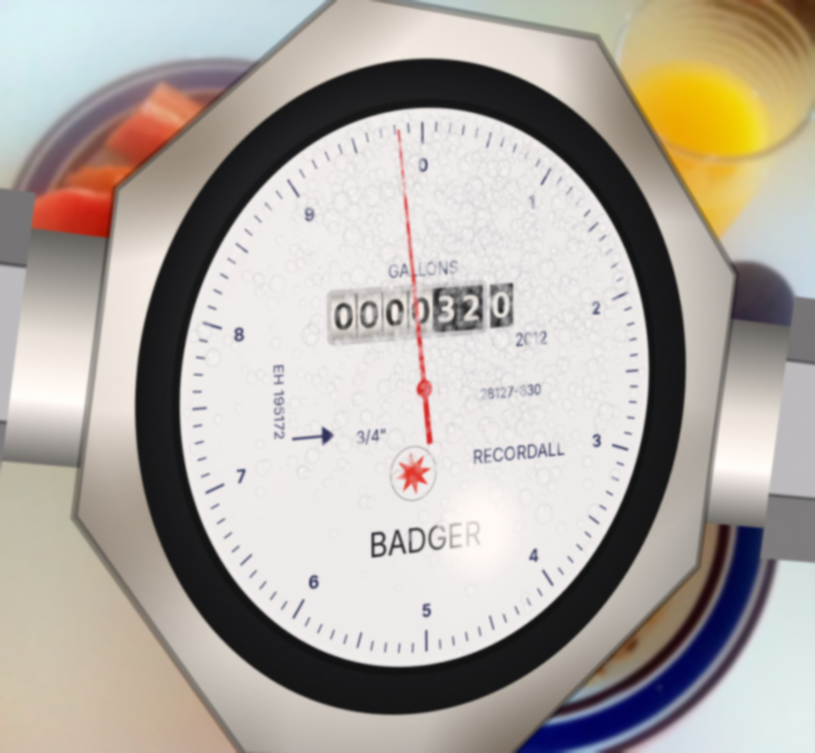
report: 319.8 (gal)
